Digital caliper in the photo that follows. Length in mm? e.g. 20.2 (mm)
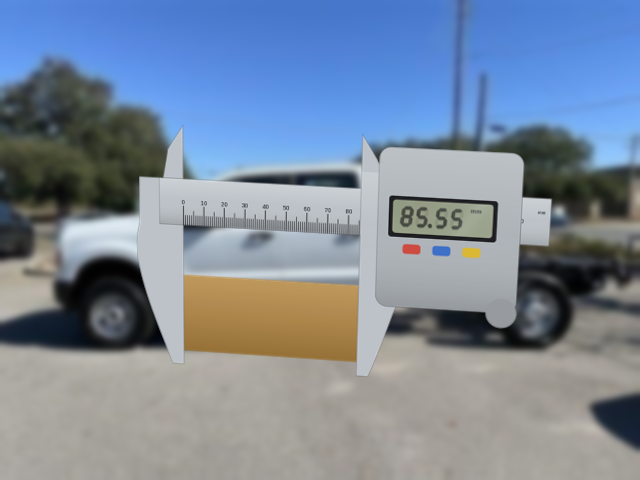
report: 85.55 (mm)
